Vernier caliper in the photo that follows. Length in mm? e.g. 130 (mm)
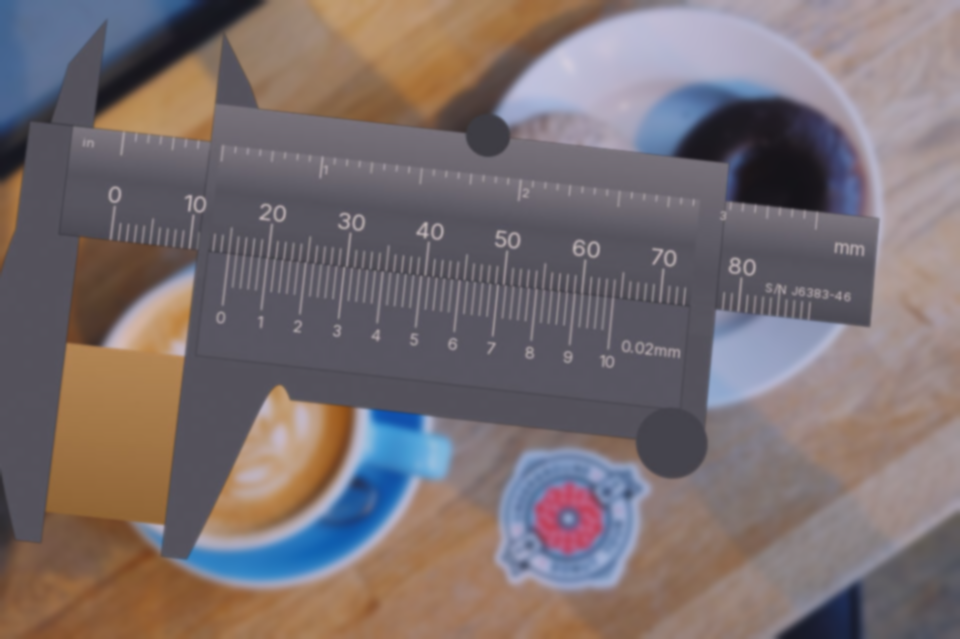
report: 15.0 (mm)
